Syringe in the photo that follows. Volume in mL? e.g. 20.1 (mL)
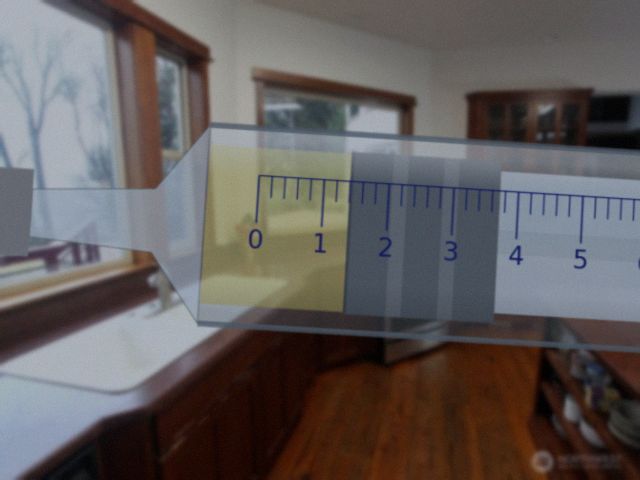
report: 1.4 (mL)
